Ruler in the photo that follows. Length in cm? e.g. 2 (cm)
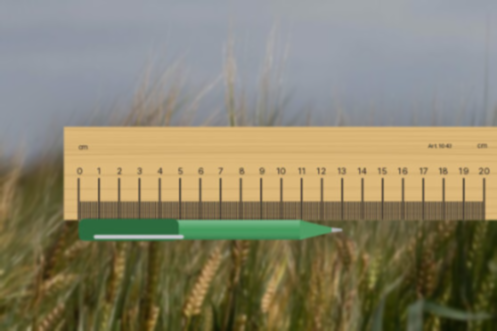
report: 13 (cm)
